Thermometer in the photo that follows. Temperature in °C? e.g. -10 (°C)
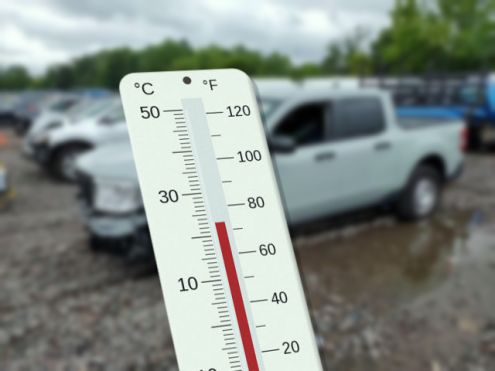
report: 23 (°C)
